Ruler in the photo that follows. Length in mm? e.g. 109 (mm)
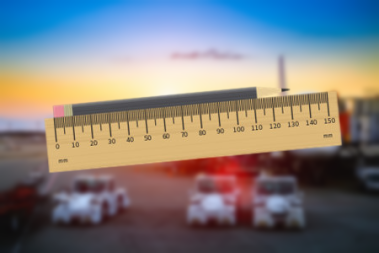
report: 130 (mm)
